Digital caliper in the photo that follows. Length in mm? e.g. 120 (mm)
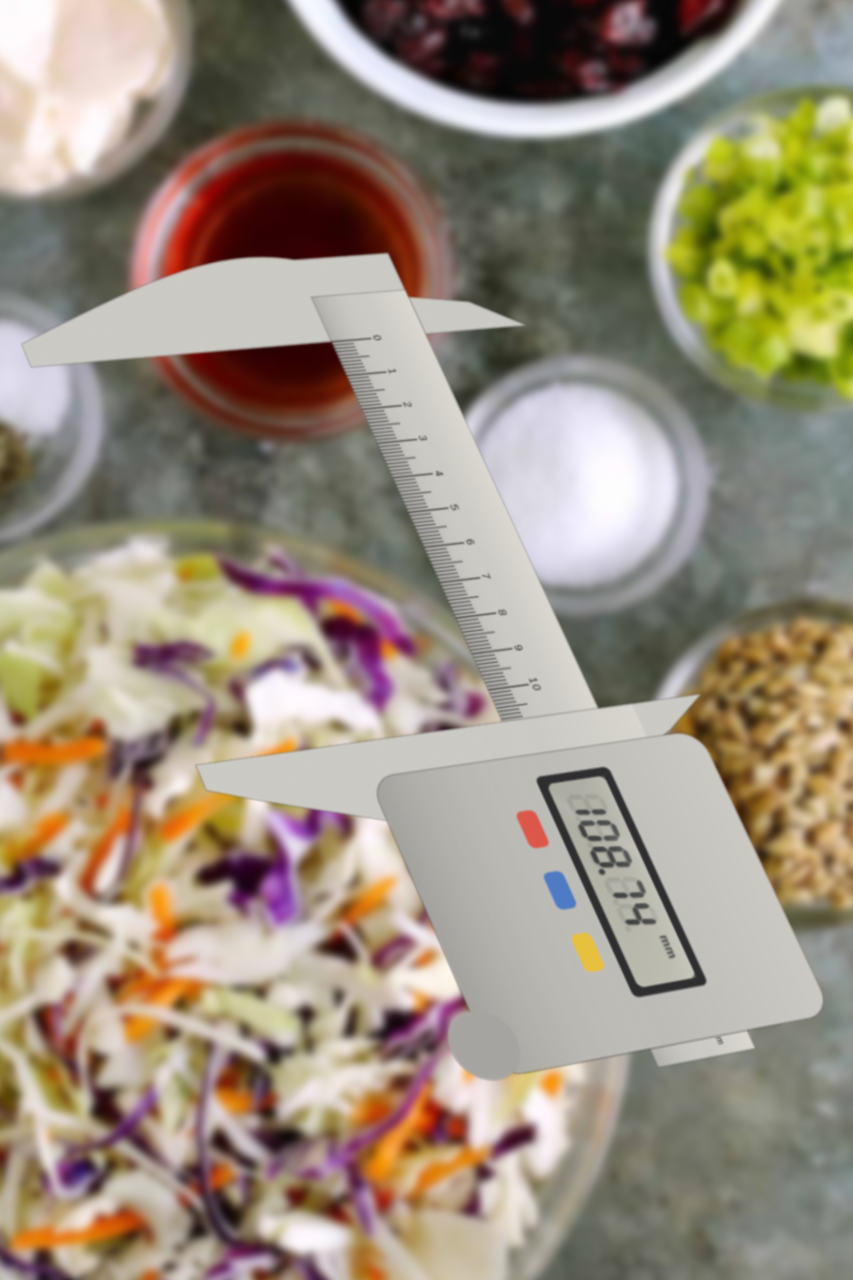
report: 108.74 (mm)
